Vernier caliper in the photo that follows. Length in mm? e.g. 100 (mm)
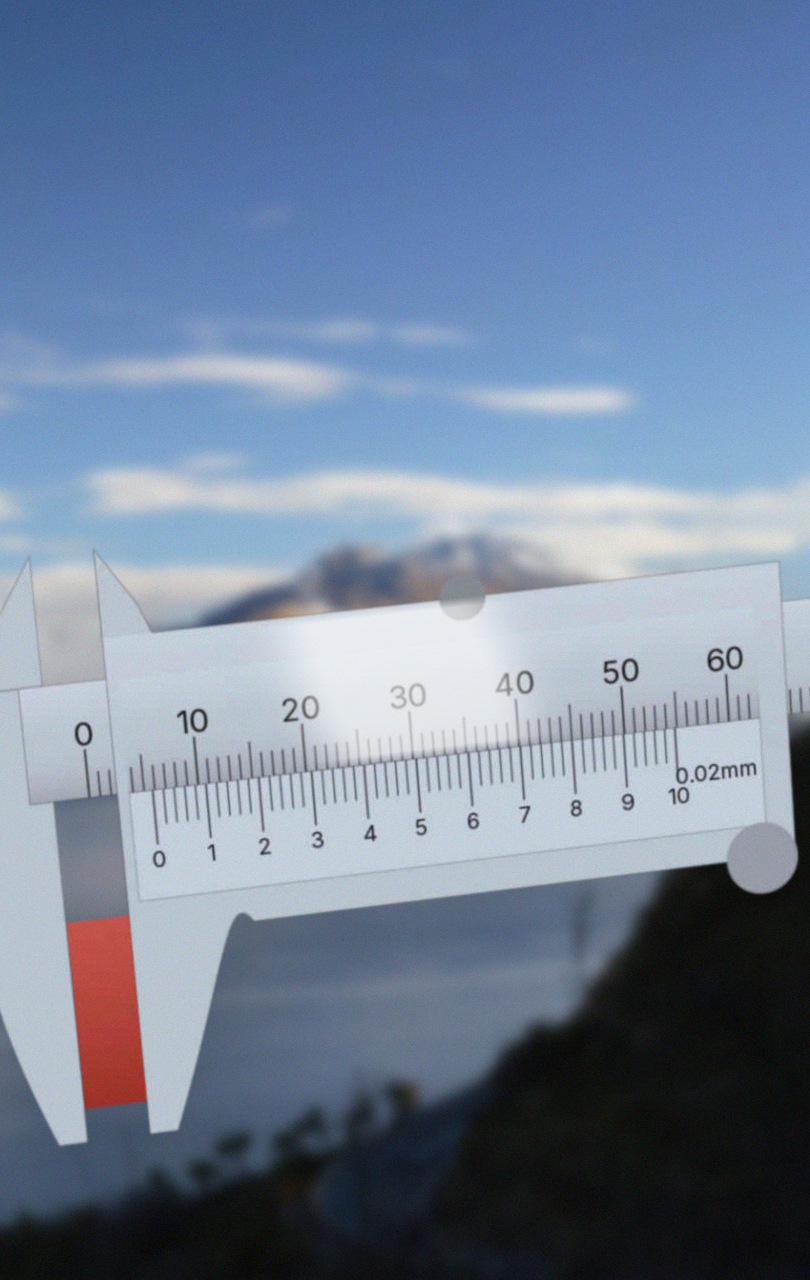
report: 5.8 (mm)
